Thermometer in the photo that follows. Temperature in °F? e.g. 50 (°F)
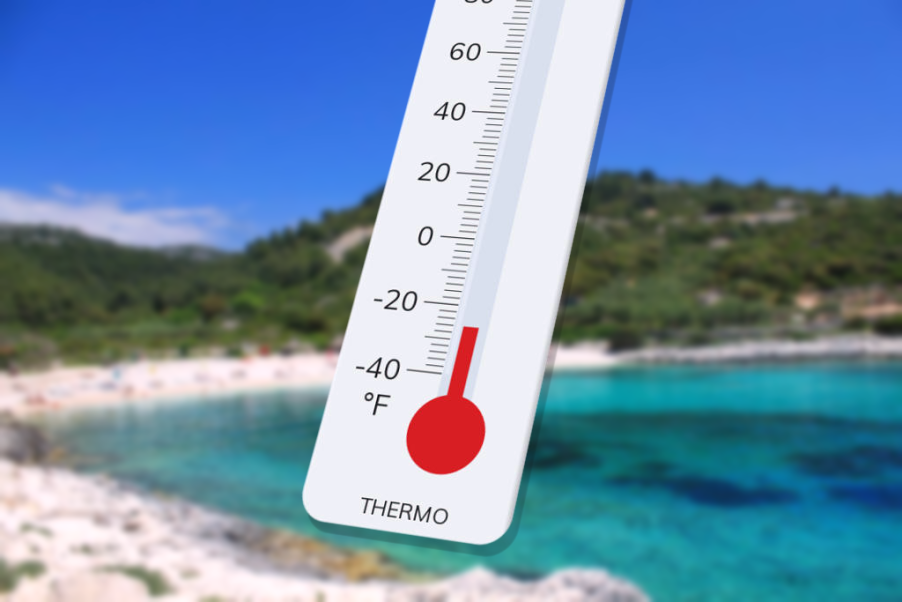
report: -26 (°F)
